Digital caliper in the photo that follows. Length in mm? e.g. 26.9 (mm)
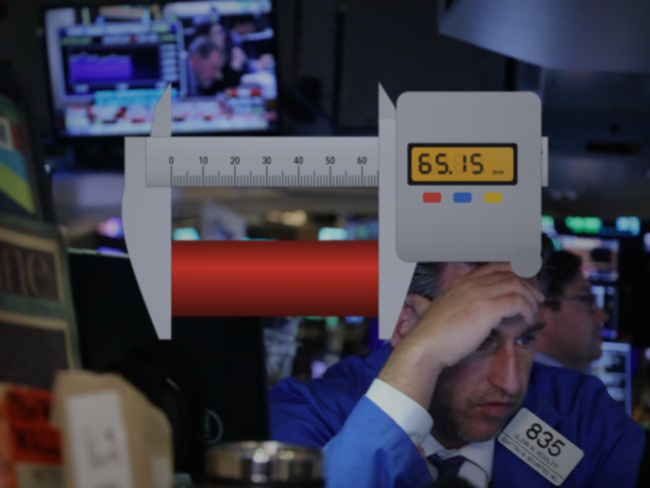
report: 65.15 (mm)
